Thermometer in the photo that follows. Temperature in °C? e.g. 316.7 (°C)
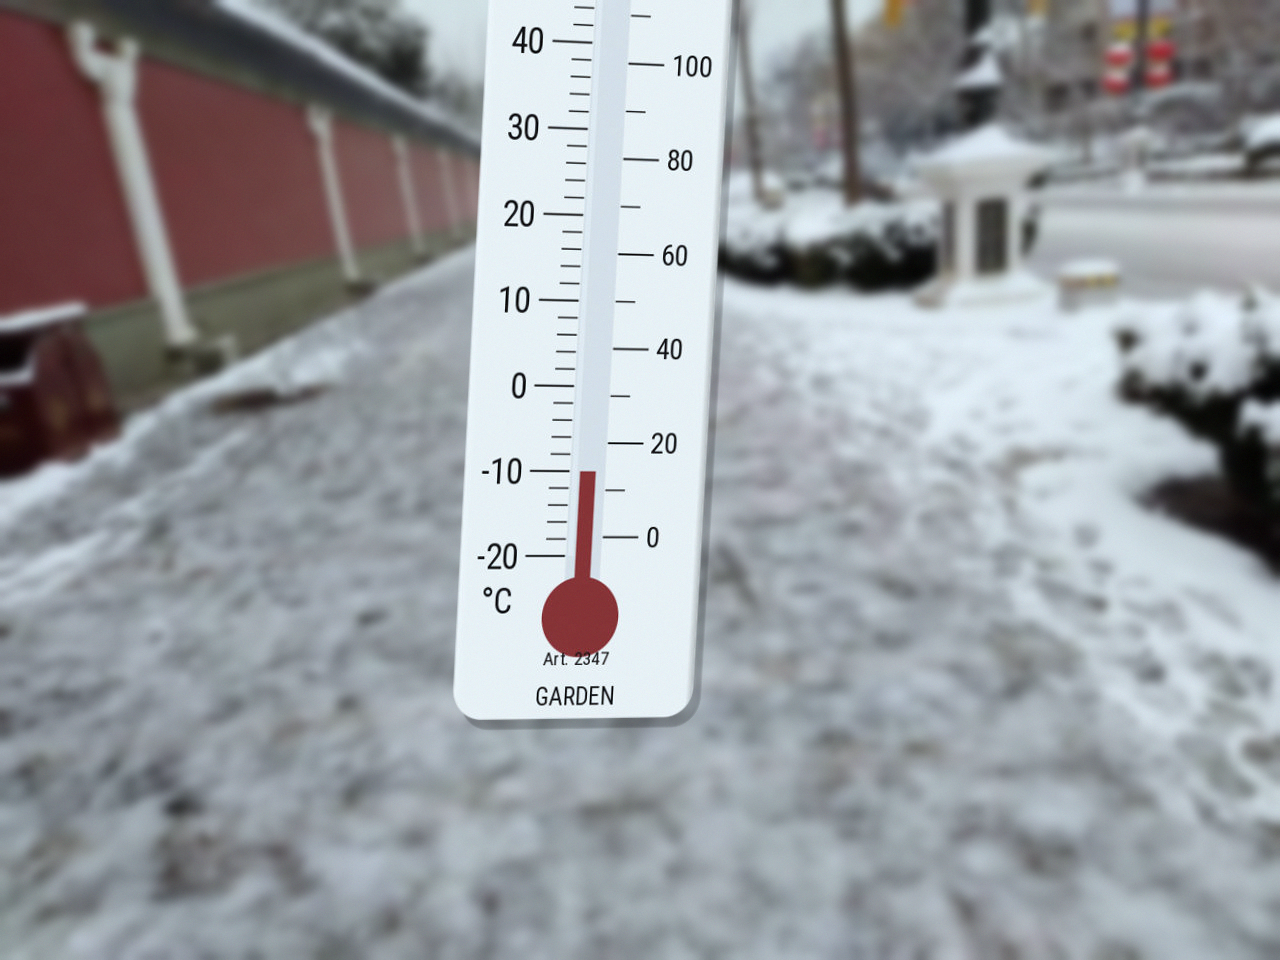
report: -10 (°C)
